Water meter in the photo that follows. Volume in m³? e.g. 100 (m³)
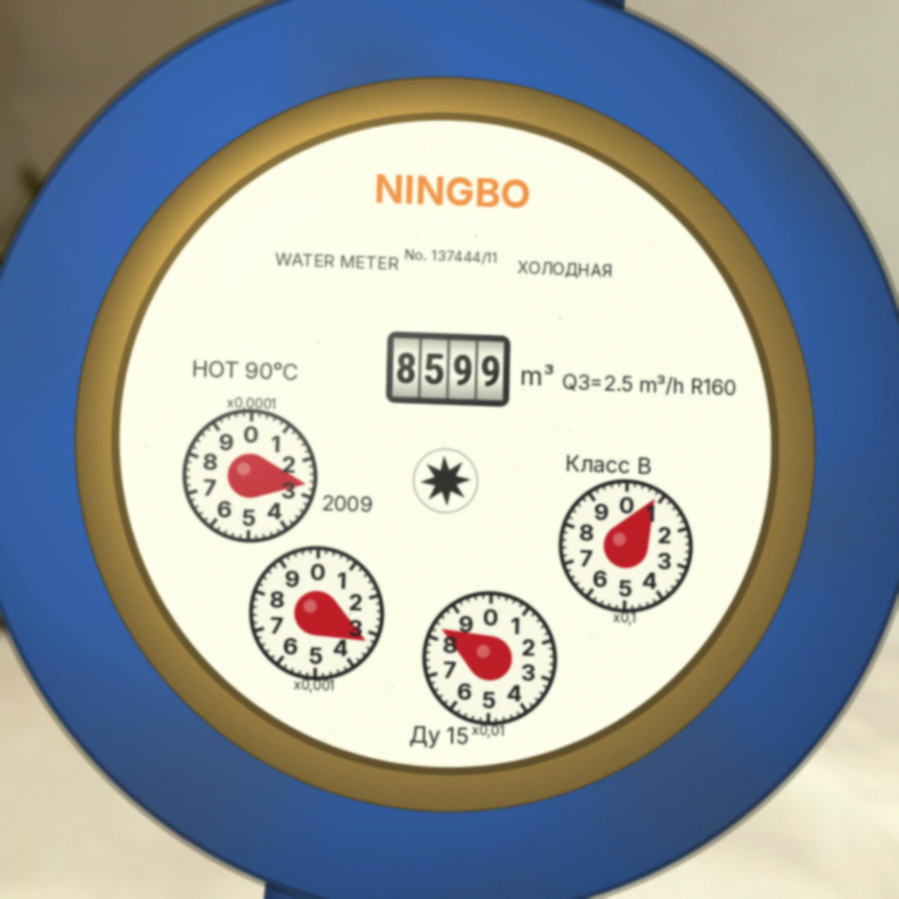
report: 8599.0832 (m³)
